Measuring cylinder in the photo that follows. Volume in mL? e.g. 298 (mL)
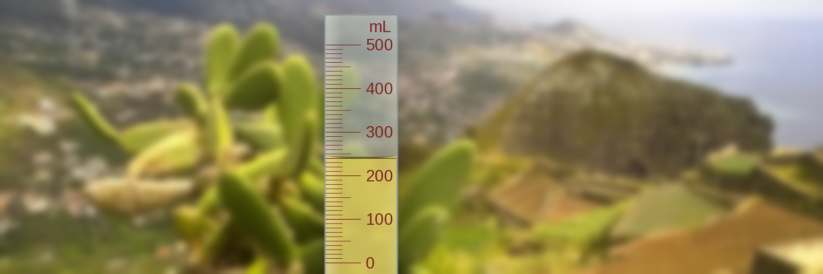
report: 240 (mL)
